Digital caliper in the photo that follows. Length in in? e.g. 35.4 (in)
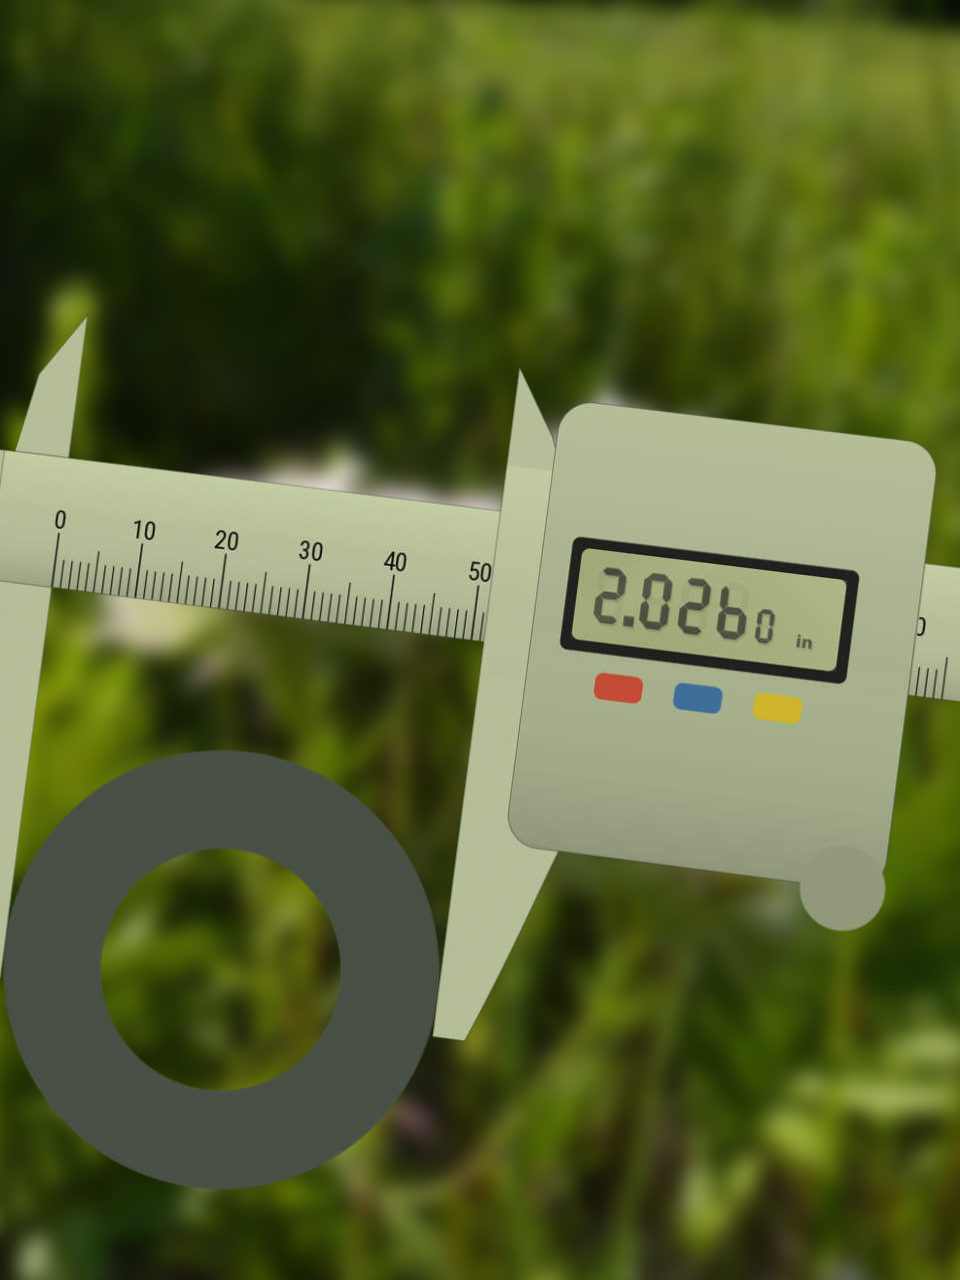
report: 2.0260 (in)
